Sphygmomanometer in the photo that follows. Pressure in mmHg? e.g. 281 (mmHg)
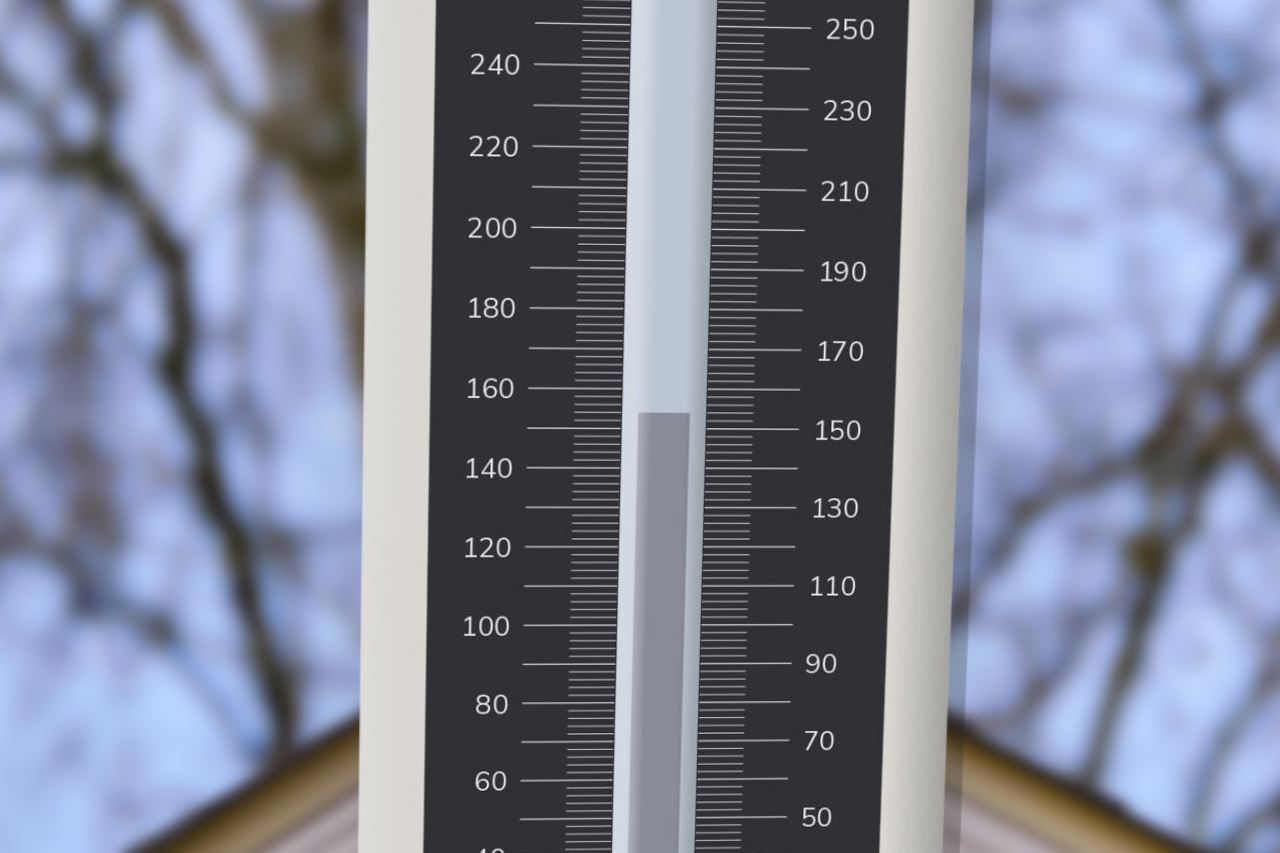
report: 154 (mmHg)
